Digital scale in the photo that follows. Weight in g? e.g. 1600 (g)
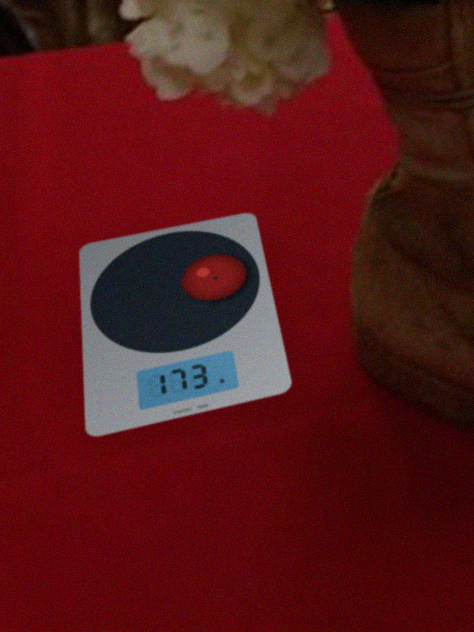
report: 173 (g)
